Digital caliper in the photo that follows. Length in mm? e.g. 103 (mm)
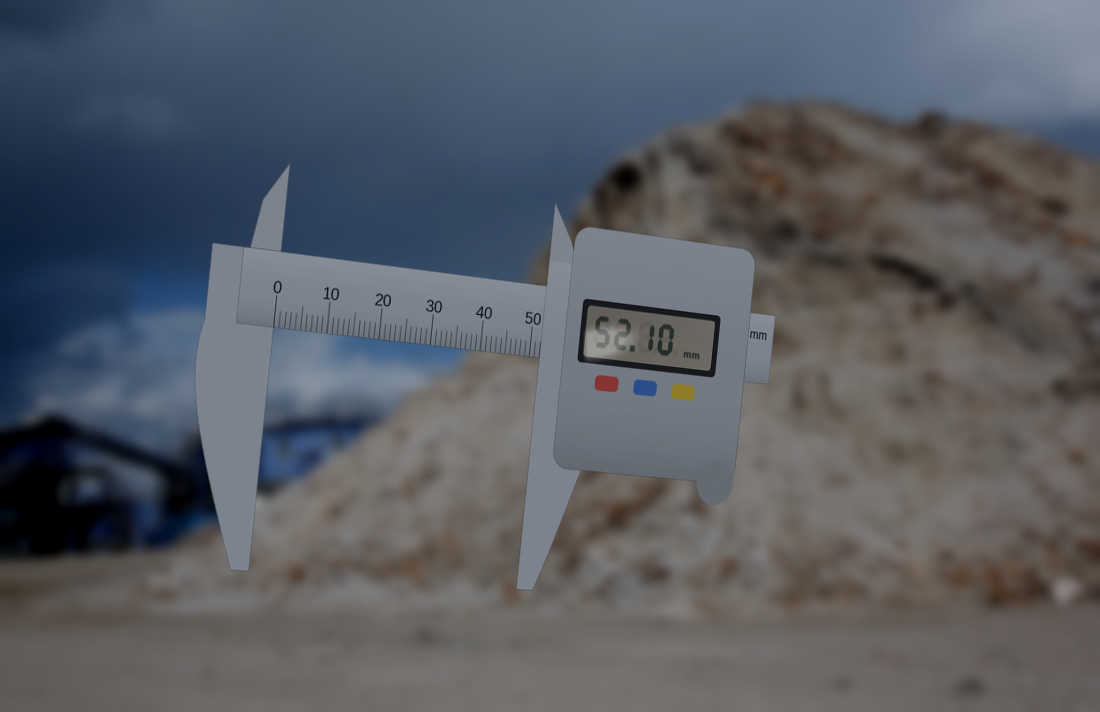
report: 52.10 (mm)
